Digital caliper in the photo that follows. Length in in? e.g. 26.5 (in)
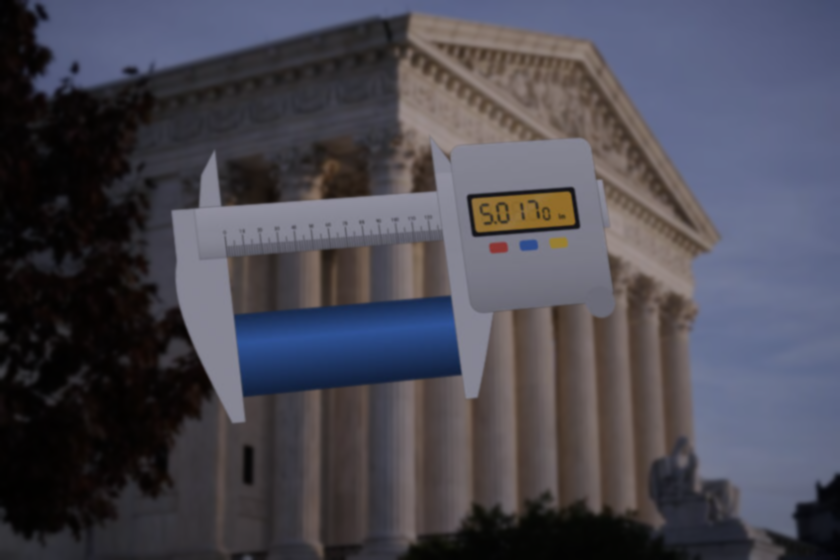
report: 5.0170 (in)
